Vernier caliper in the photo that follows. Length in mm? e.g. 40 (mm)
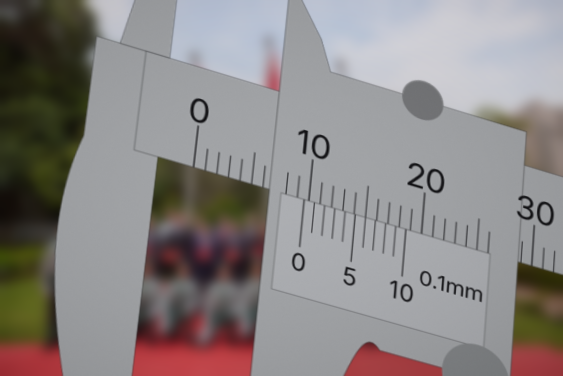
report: 9.6 (mm)
